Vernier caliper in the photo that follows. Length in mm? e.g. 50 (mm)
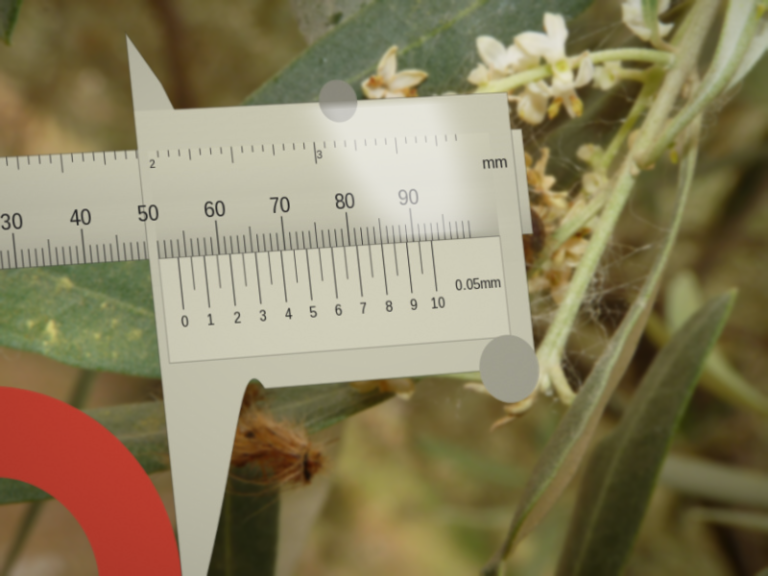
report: 53.8 (mm)
